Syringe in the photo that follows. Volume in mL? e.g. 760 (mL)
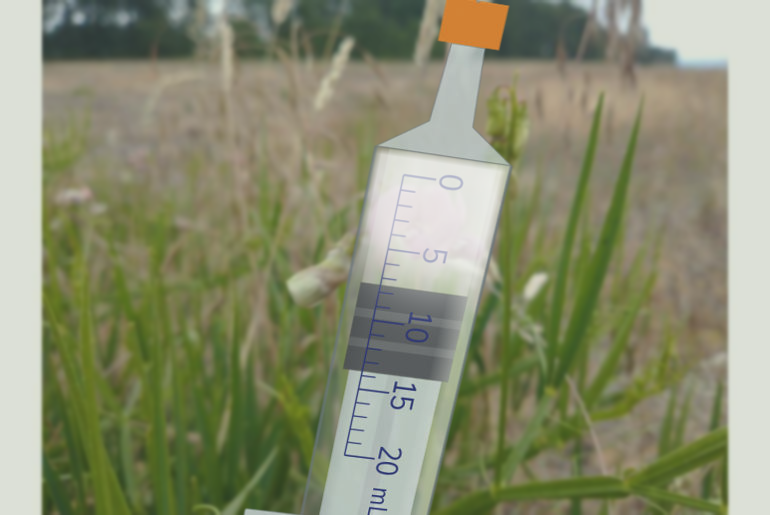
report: 7.5 (mL)
